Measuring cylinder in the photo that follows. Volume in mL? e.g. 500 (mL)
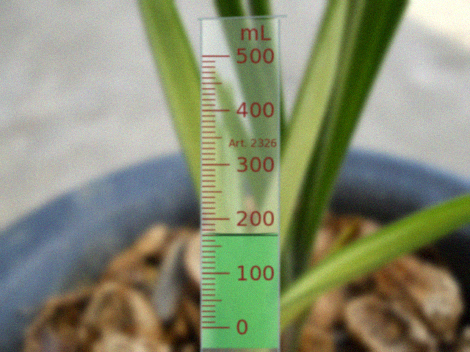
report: 170 (mL)
